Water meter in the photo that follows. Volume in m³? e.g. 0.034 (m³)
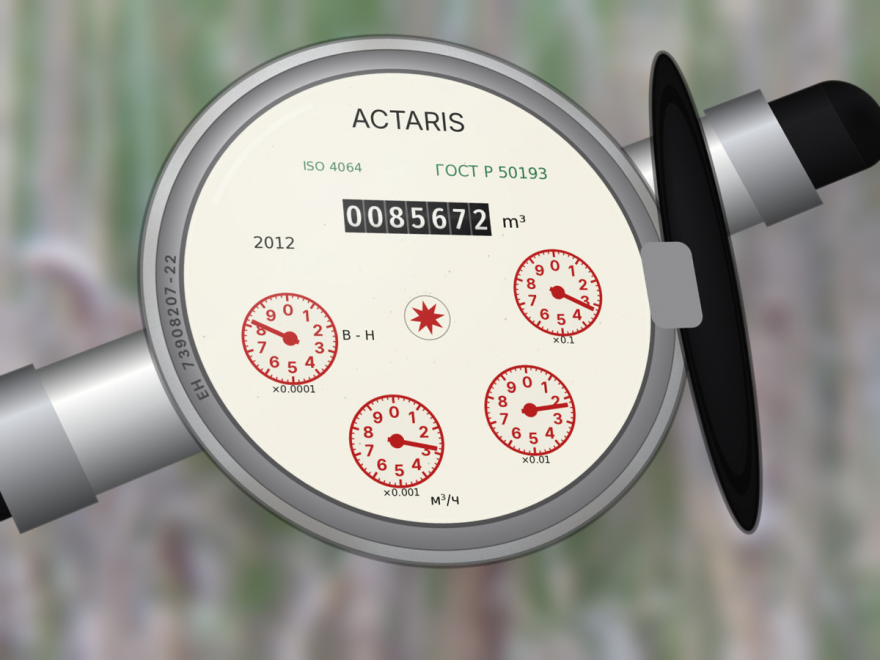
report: 85672.3228 (m³)
